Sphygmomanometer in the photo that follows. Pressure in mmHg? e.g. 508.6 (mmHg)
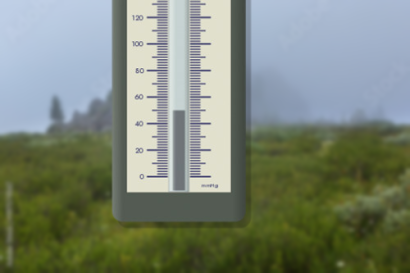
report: 50 (mmHg)
